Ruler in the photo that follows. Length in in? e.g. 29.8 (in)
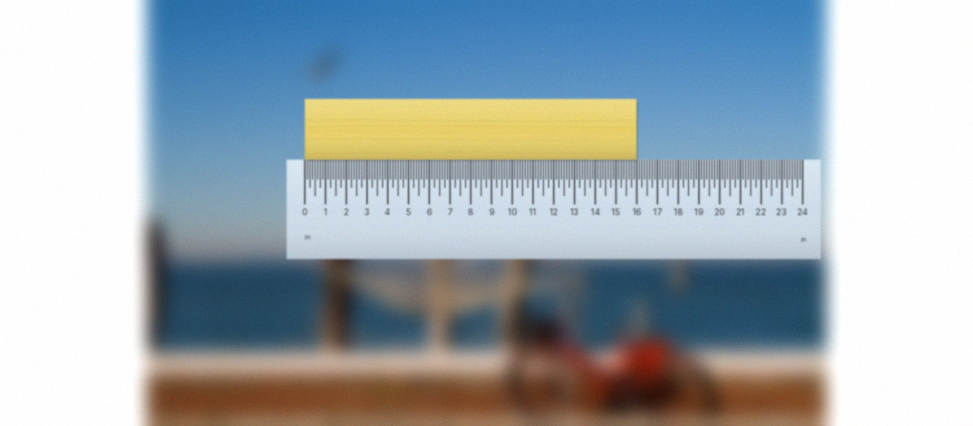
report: 16 (in)
